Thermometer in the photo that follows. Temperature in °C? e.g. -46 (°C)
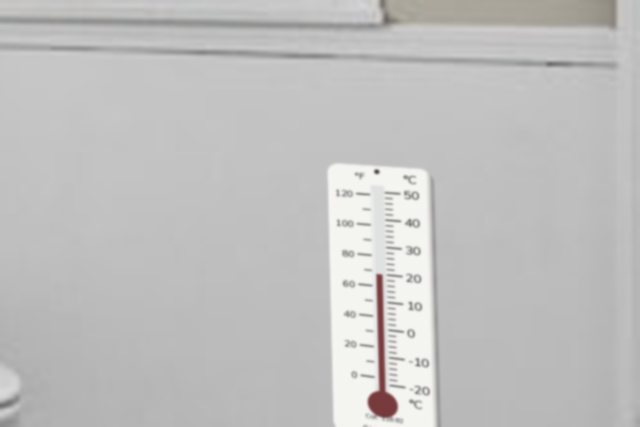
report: 20 (°C)
